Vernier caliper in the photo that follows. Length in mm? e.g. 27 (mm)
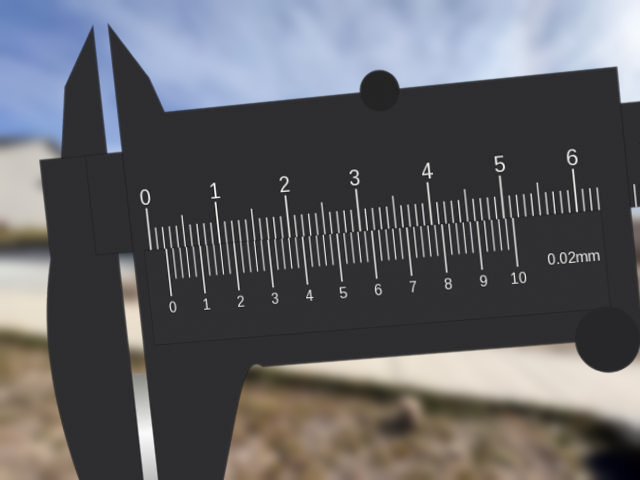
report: 2.2 (mm)
